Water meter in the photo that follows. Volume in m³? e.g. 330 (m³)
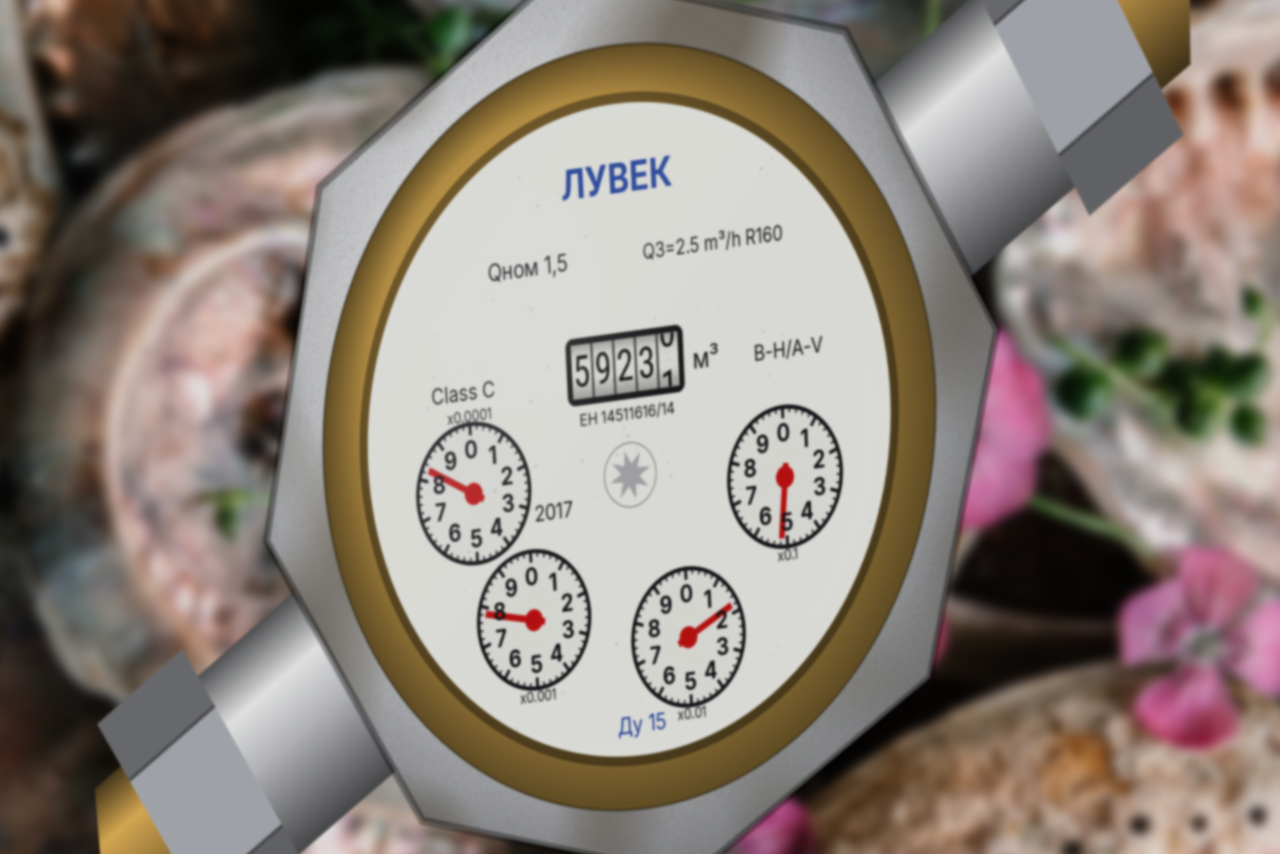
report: 59230.5178 (m³)
